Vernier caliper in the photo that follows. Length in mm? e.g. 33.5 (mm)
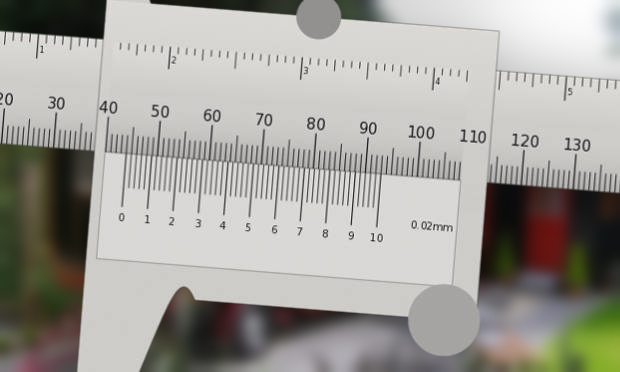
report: 44.0 (mm)
